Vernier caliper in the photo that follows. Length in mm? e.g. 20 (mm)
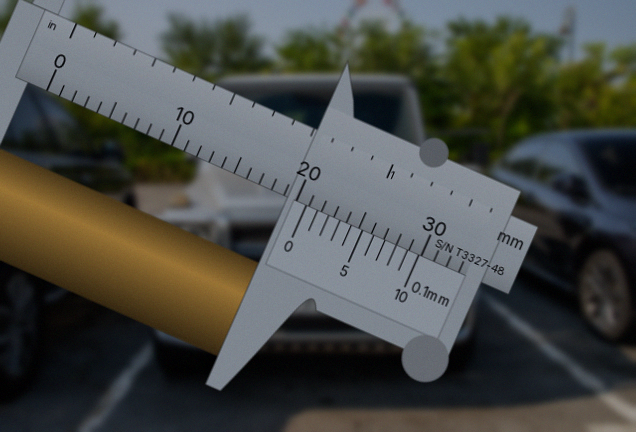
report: 20.8 (mm)
